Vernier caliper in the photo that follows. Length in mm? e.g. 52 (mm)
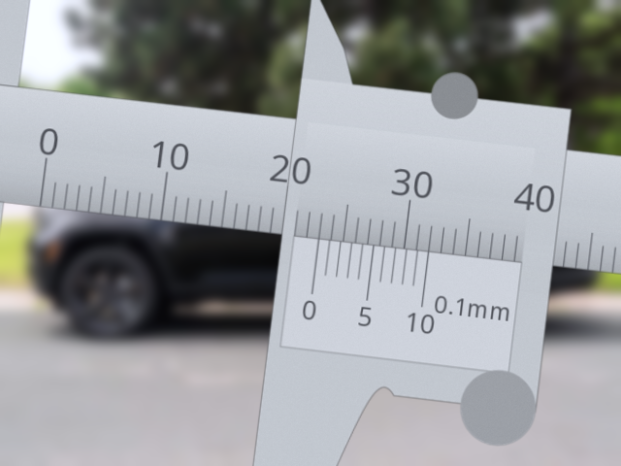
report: 23.0 (mm)
